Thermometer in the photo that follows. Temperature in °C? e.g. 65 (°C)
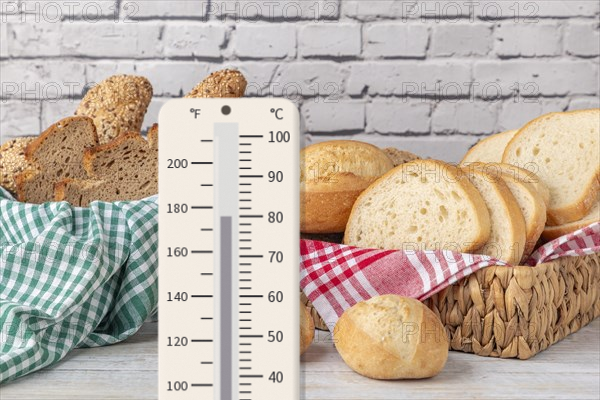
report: 80 (°C)
